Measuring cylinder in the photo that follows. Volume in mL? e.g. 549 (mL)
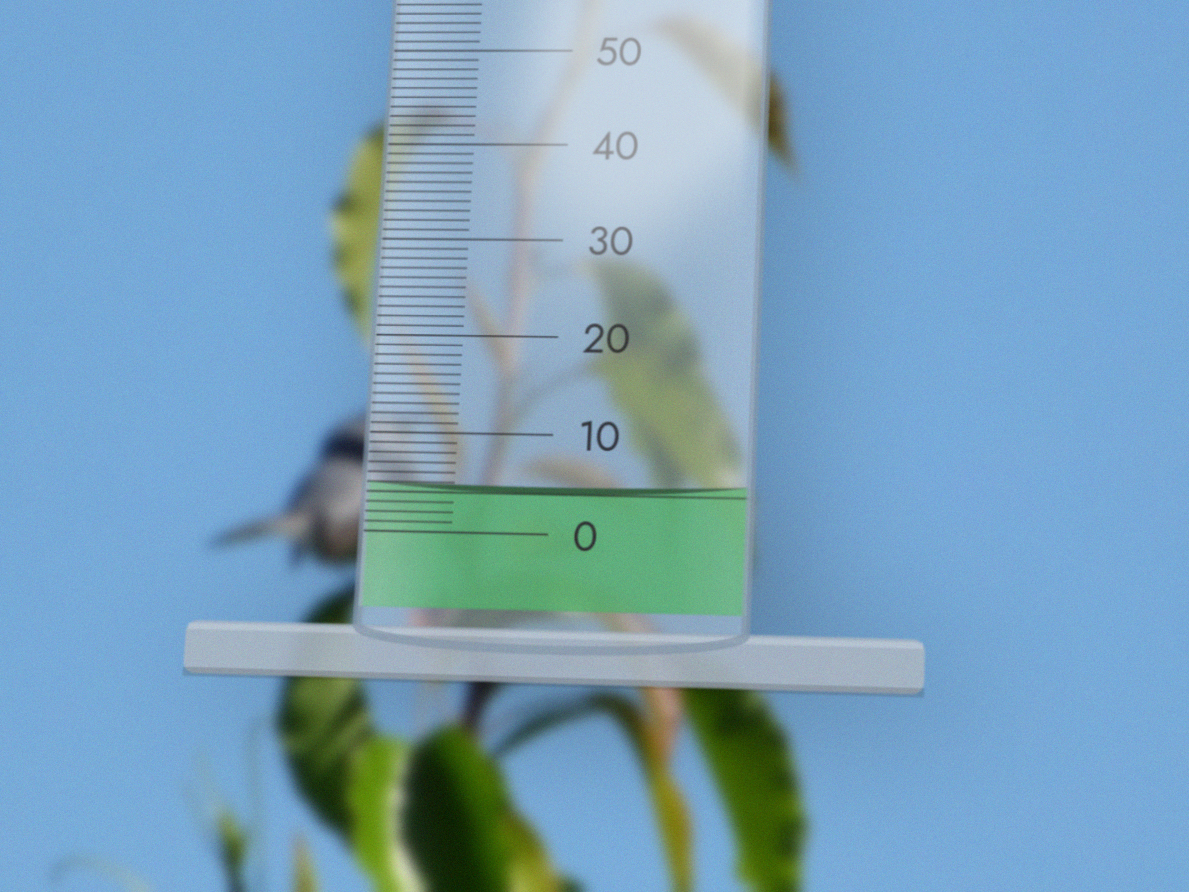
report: 4 (mL)
